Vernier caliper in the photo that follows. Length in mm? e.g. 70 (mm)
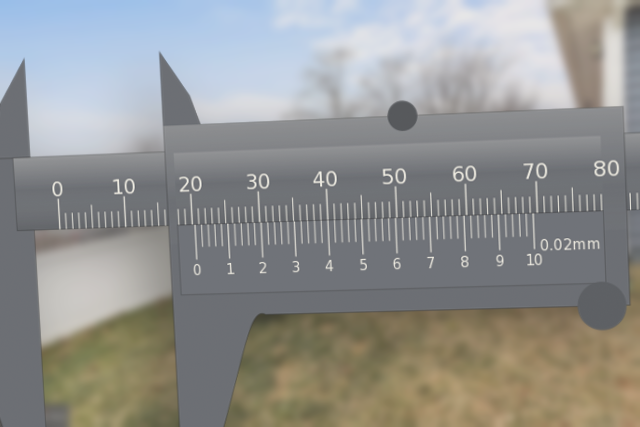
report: 20.4 (mm)
